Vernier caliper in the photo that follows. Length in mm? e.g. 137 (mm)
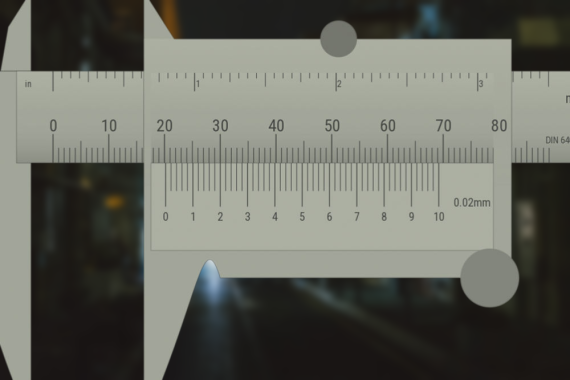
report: 20.2 (mm)
